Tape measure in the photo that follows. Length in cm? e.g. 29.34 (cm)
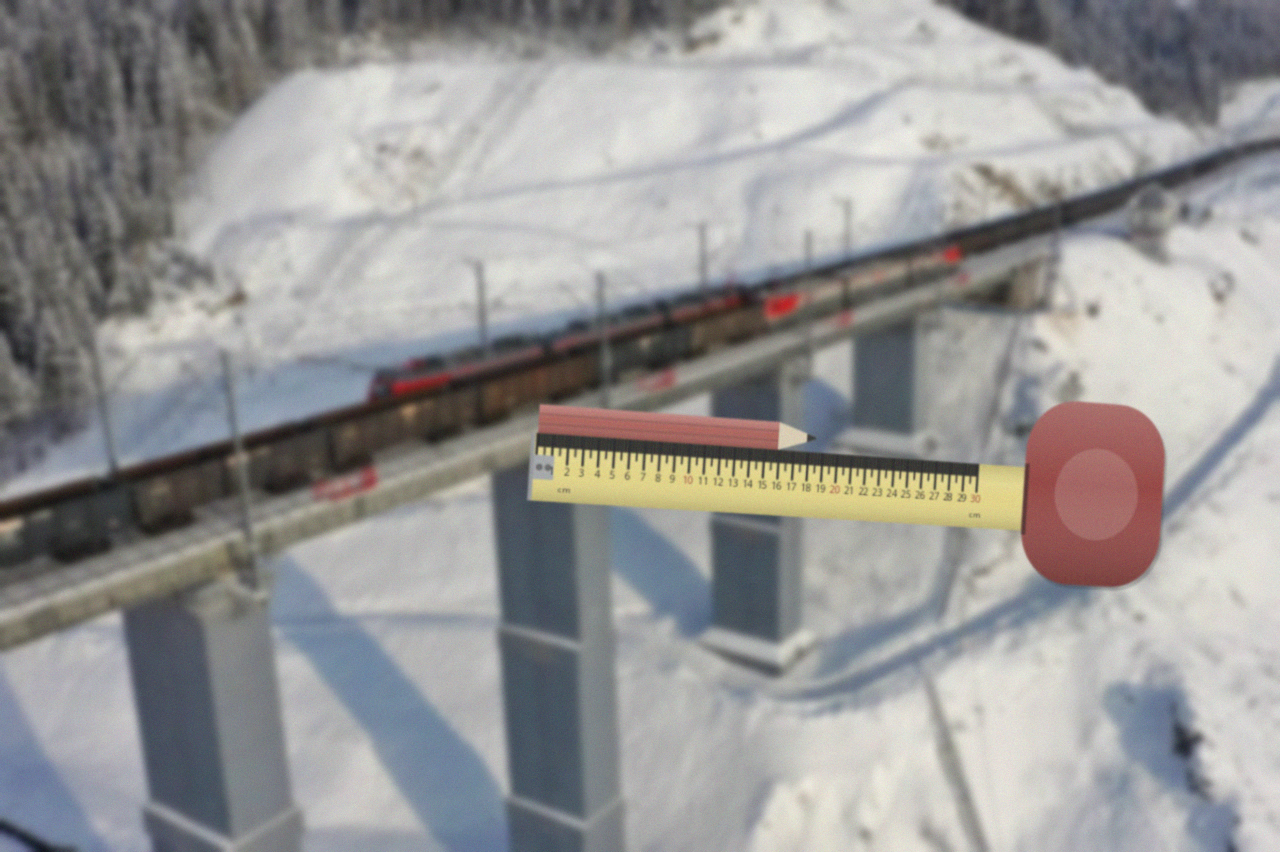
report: 18.5 (cm)
